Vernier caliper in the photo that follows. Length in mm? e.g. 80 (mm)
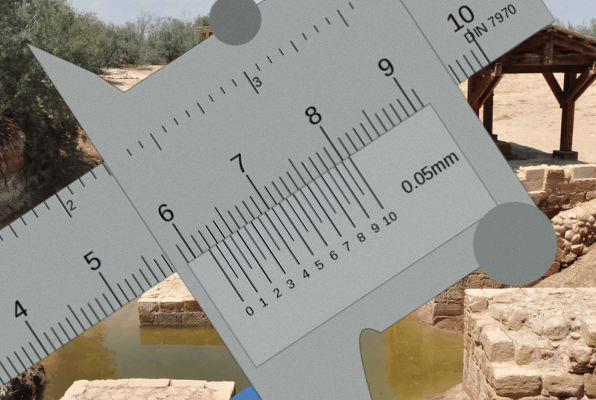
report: 61.8 (mm)
